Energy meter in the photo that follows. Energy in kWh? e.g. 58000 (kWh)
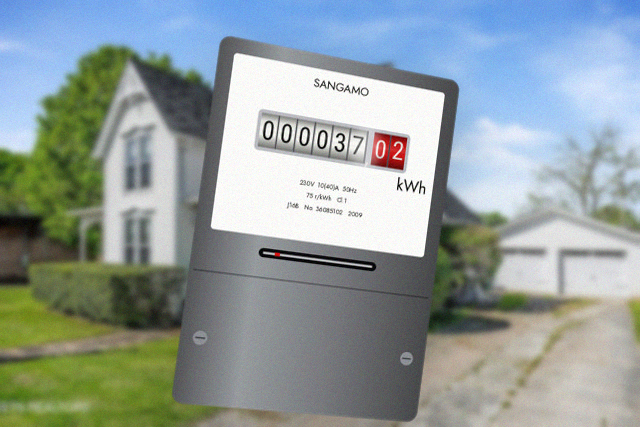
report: 37.02 (kWh)
